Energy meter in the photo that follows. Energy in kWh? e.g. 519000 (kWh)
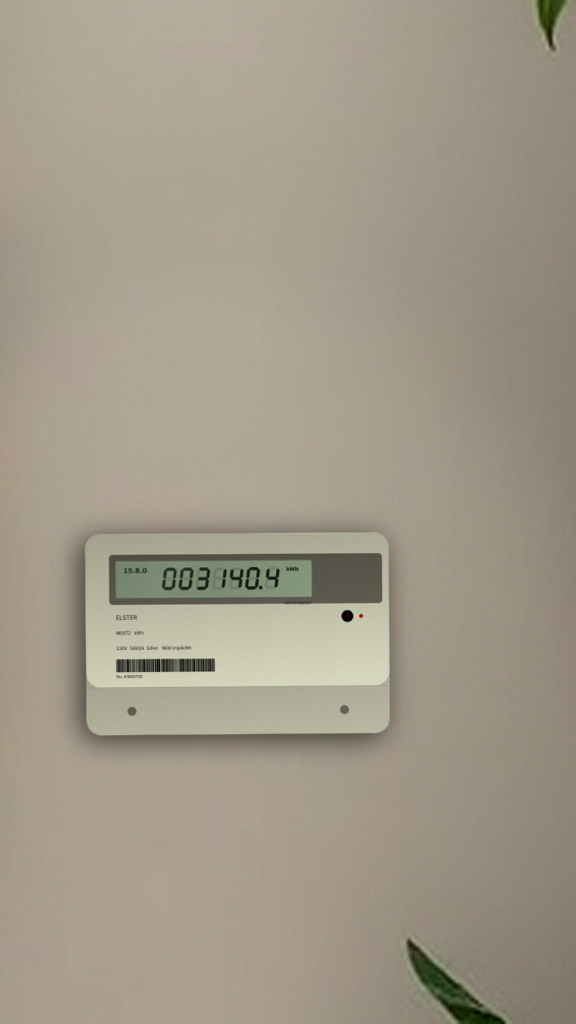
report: 3140.4 (kWh)
